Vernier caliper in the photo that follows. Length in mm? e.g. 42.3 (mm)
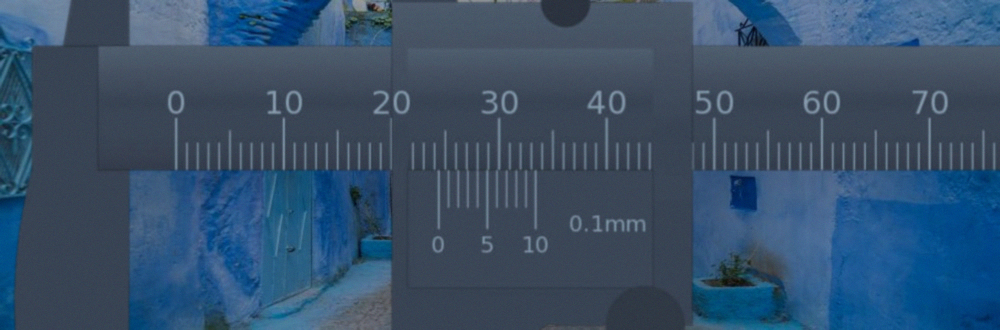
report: 24.4 (mm)
